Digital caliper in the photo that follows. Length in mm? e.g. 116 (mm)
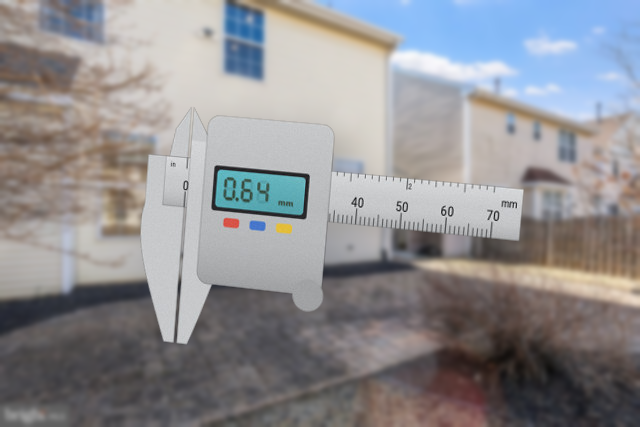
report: 0.64 (mm)
